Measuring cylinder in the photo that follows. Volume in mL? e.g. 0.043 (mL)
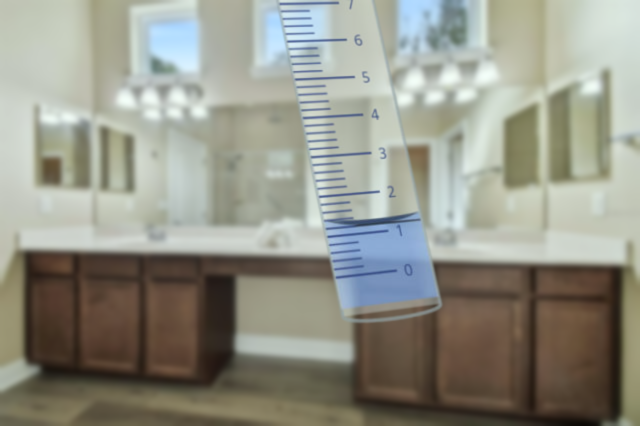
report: 1.2 (mL)
